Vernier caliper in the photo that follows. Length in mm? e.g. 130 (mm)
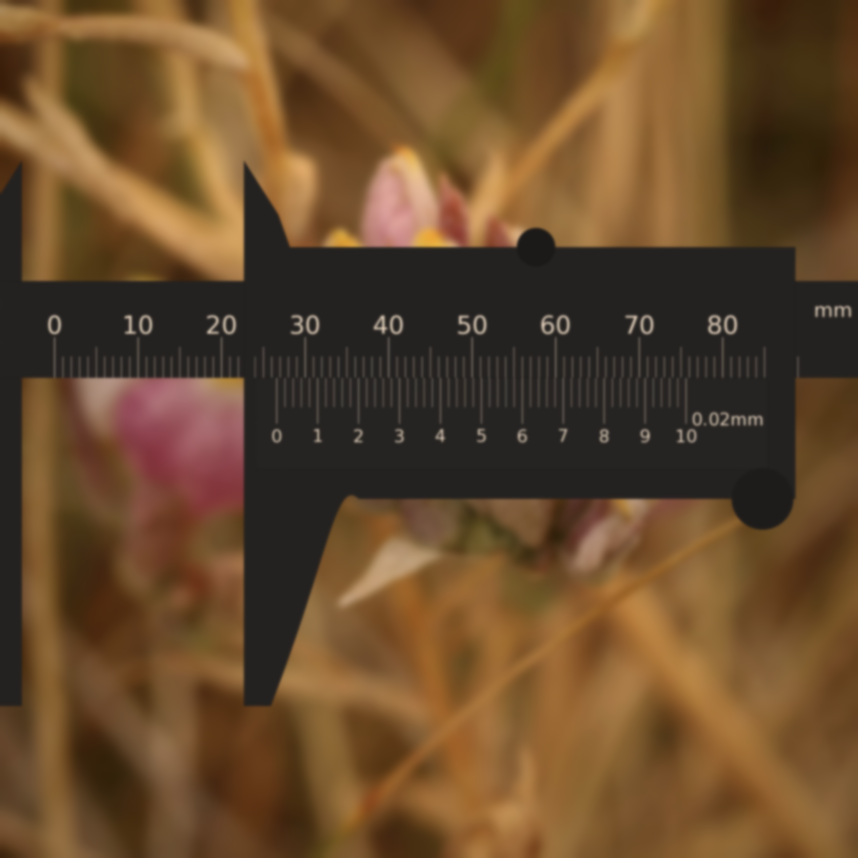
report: 26.6 (mm)
